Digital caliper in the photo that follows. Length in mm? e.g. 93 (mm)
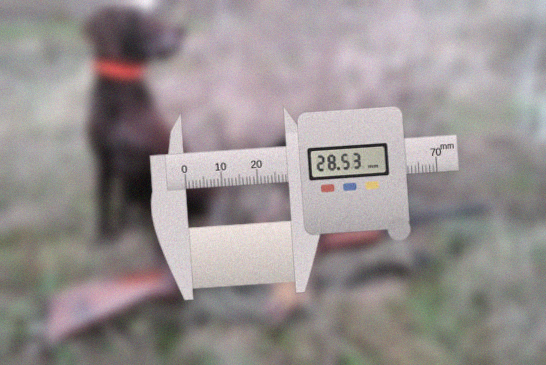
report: 28.53 (mm)
